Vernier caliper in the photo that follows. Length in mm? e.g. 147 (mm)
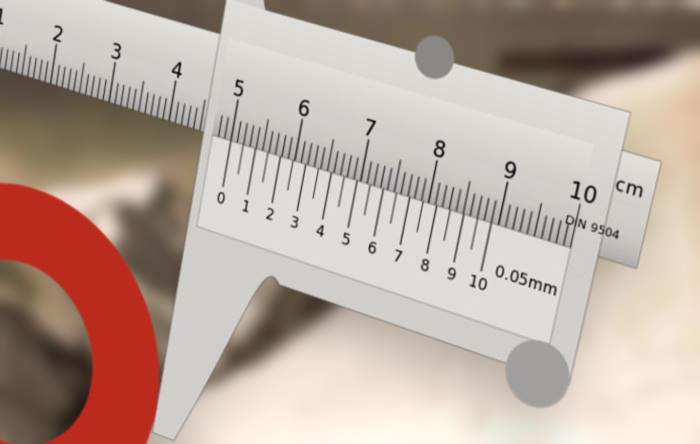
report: 50.0 (mm)
